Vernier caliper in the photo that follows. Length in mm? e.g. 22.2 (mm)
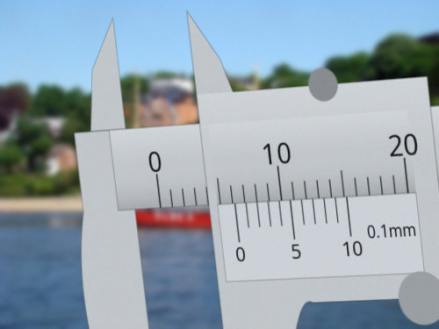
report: 6.2 (mm)
